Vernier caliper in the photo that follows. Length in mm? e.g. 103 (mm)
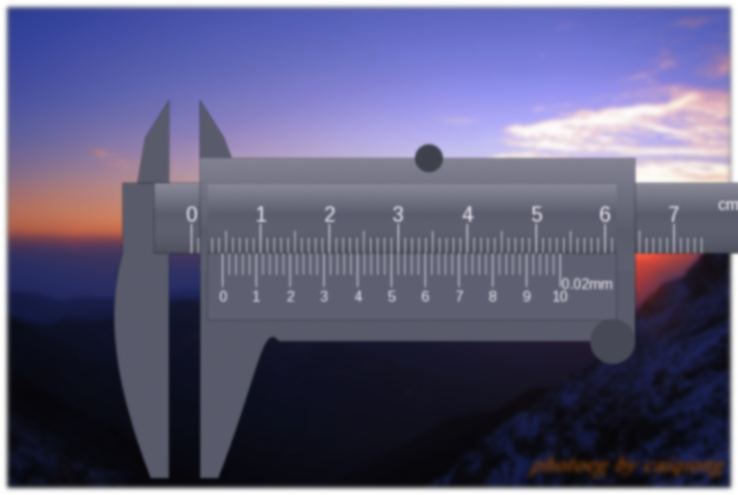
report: 4.5 (mm)
